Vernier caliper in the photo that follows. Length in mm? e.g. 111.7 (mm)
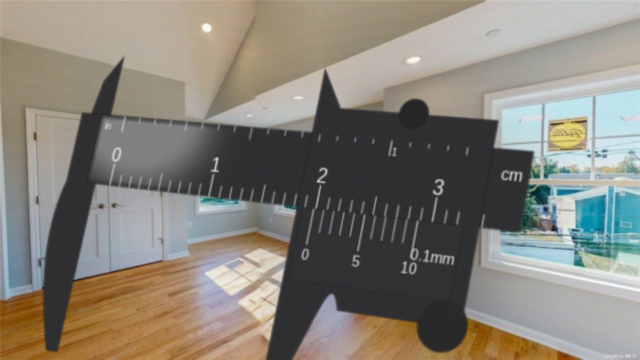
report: 19.8 (mm)
